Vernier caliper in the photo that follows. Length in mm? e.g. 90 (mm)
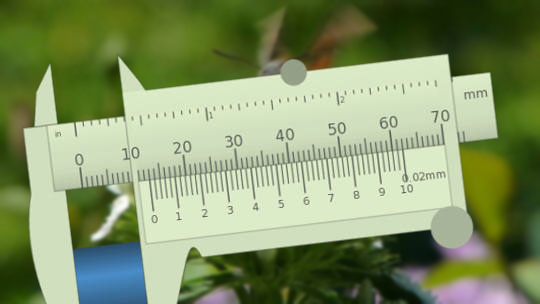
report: 13.0 (mm)
